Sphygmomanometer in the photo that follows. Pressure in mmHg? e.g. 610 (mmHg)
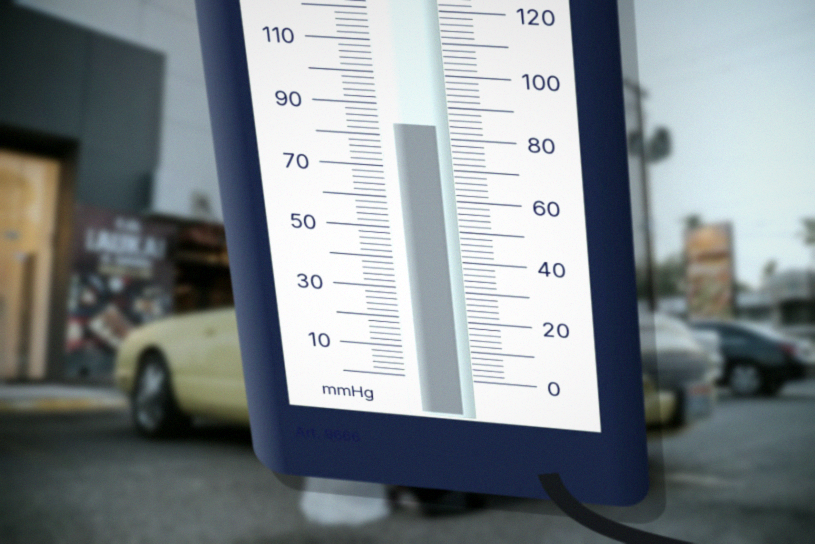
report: 84 (mmHg)
